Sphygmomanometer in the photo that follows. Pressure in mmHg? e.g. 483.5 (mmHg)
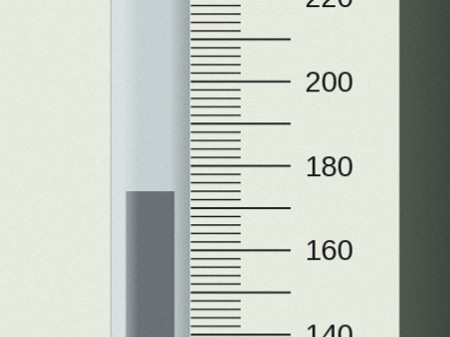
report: 174 (mmHg)
